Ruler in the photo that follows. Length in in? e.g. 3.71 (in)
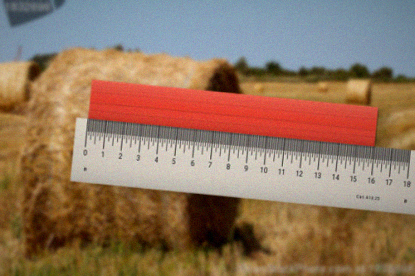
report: 16 (in)
